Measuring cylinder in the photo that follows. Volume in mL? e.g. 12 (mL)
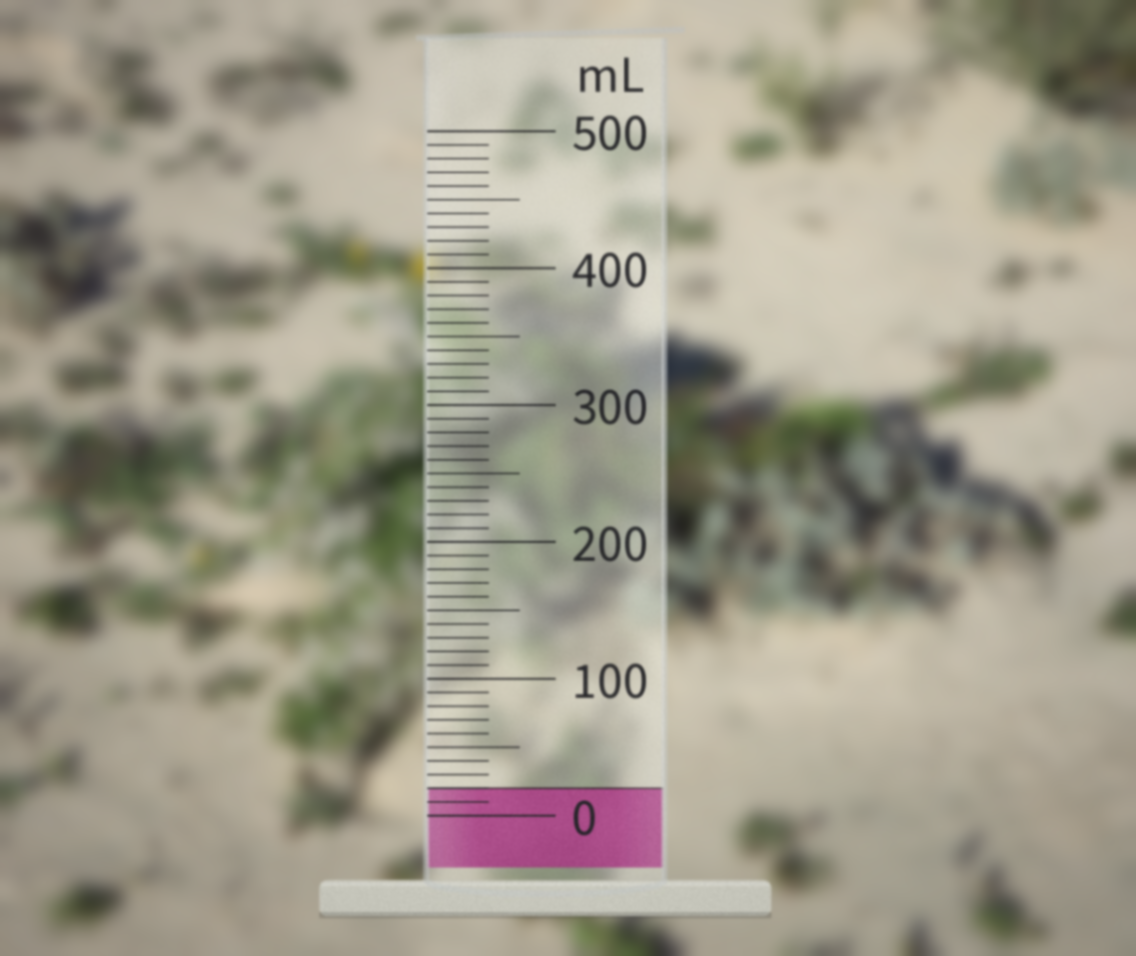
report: 20 (mL)
